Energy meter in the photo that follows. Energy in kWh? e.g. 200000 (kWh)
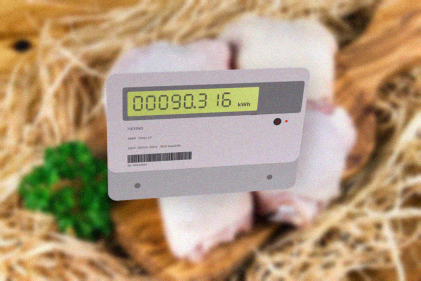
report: 90.316 (kWh)
